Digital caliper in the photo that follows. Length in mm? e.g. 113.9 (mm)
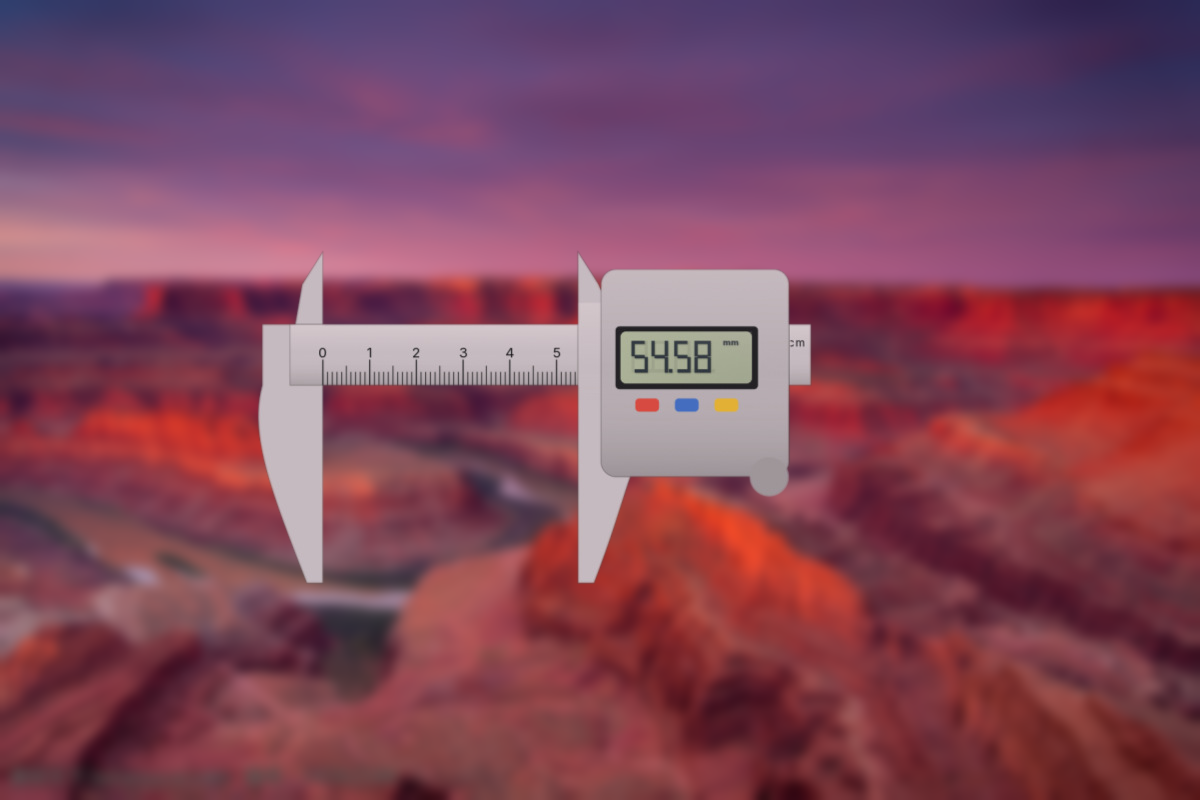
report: 54.58 (mm)
